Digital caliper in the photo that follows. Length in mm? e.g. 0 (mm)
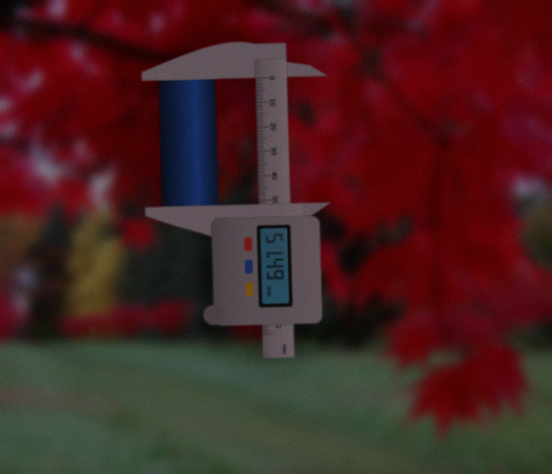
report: 51.49 (mm)
